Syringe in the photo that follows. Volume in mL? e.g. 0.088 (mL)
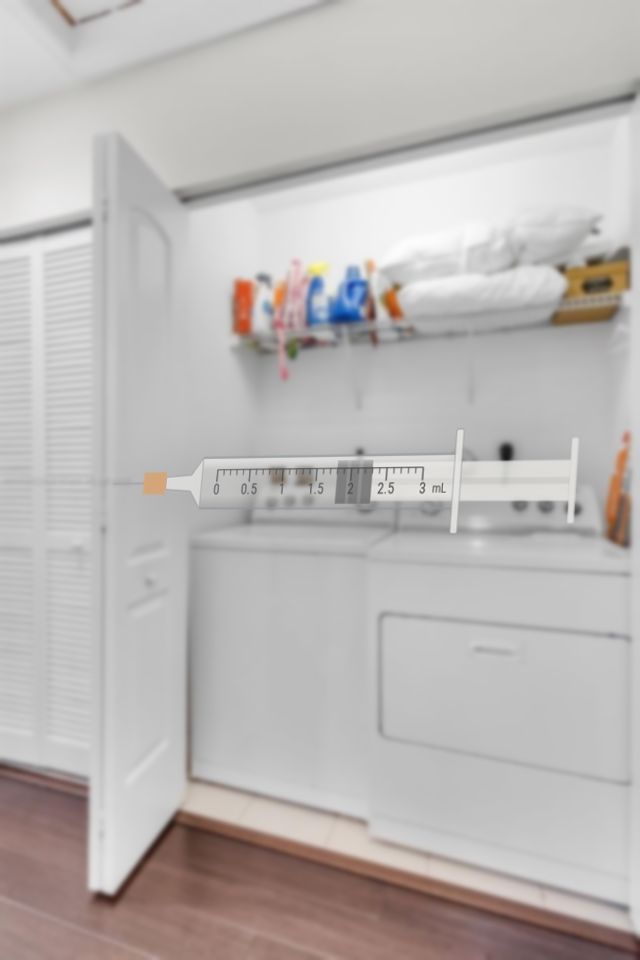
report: 1.8 (mL)
